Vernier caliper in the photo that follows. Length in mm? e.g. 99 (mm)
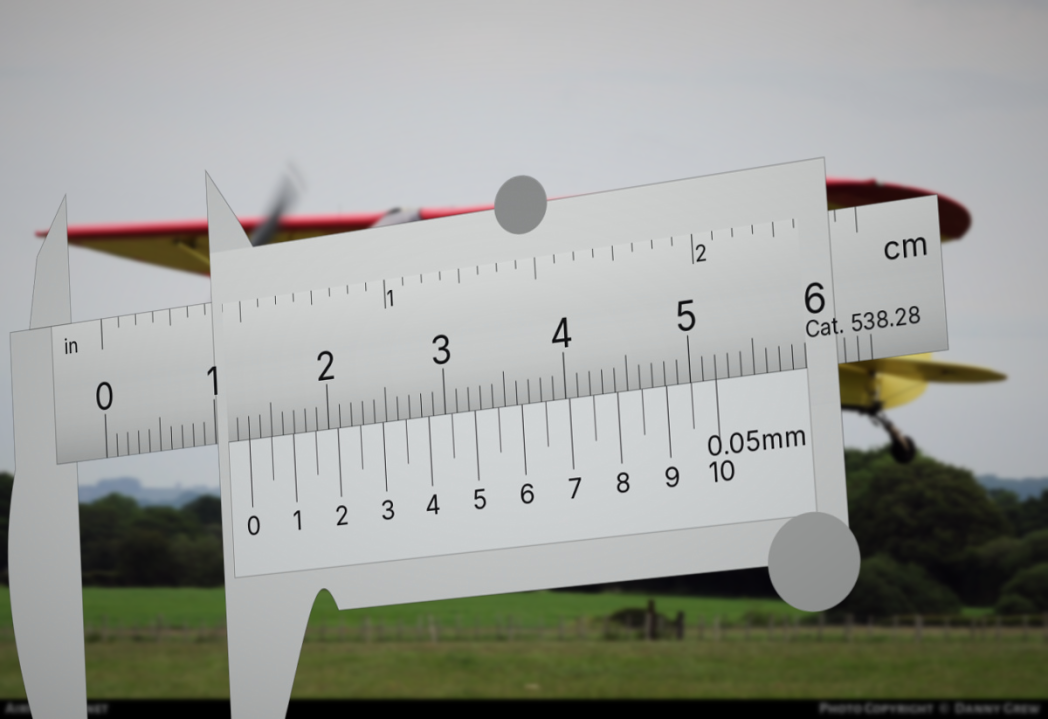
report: 13.0 (mm)
